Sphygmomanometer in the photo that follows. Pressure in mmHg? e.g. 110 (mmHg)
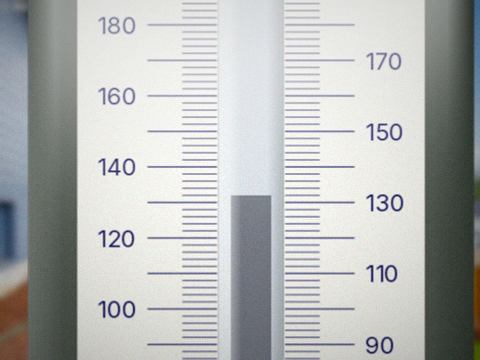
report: 132 (mmHg)
